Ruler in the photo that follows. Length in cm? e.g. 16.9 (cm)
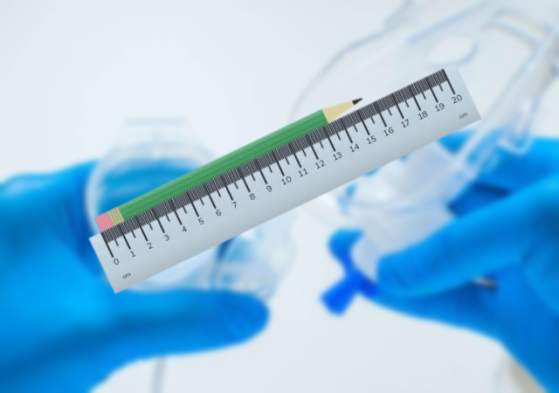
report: 15.5 (cm)
